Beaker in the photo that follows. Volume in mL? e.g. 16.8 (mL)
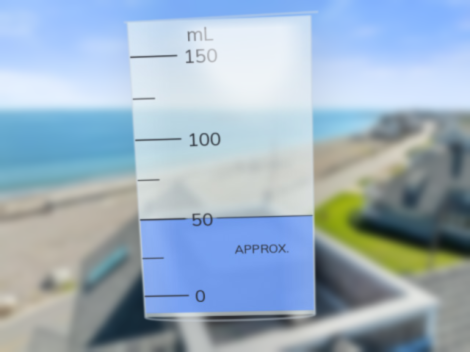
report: 50 (mL)
